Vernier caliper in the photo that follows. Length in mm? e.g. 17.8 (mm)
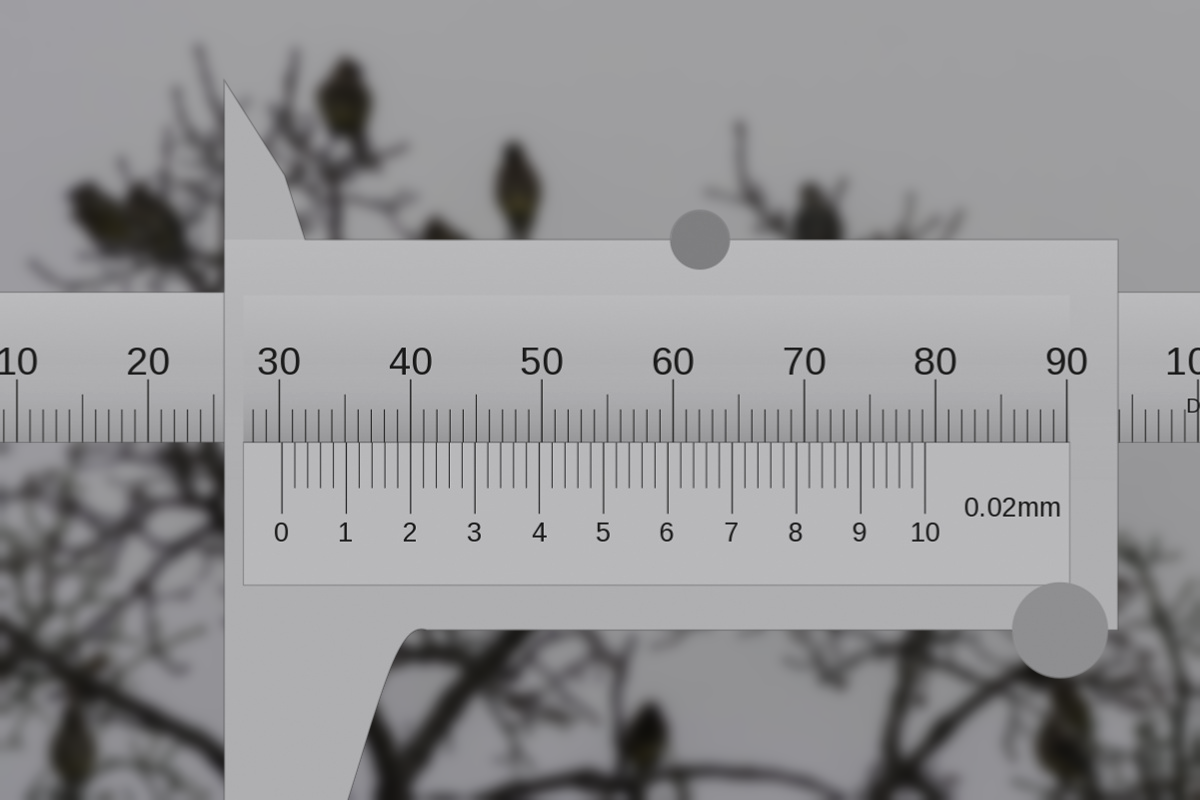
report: 30.2 (mm)
